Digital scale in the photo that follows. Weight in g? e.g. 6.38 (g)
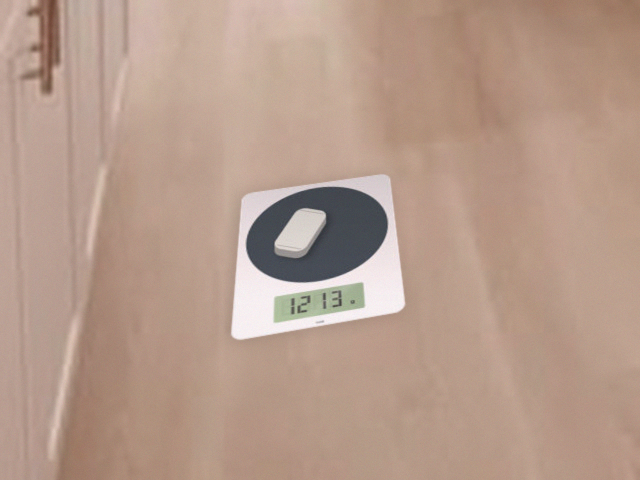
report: 1213 (g)
